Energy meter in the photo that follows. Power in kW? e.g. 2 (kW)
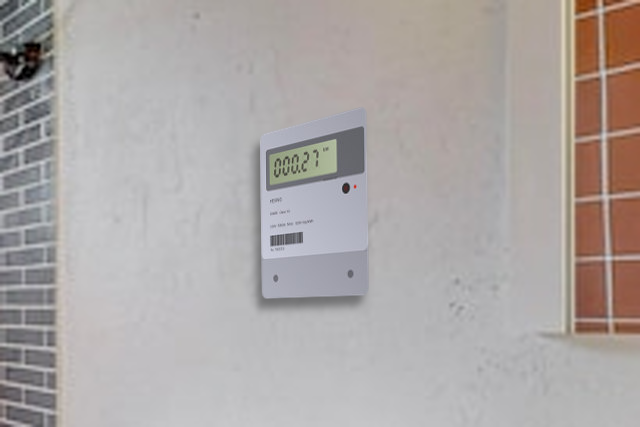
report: 0.27 (kW)
